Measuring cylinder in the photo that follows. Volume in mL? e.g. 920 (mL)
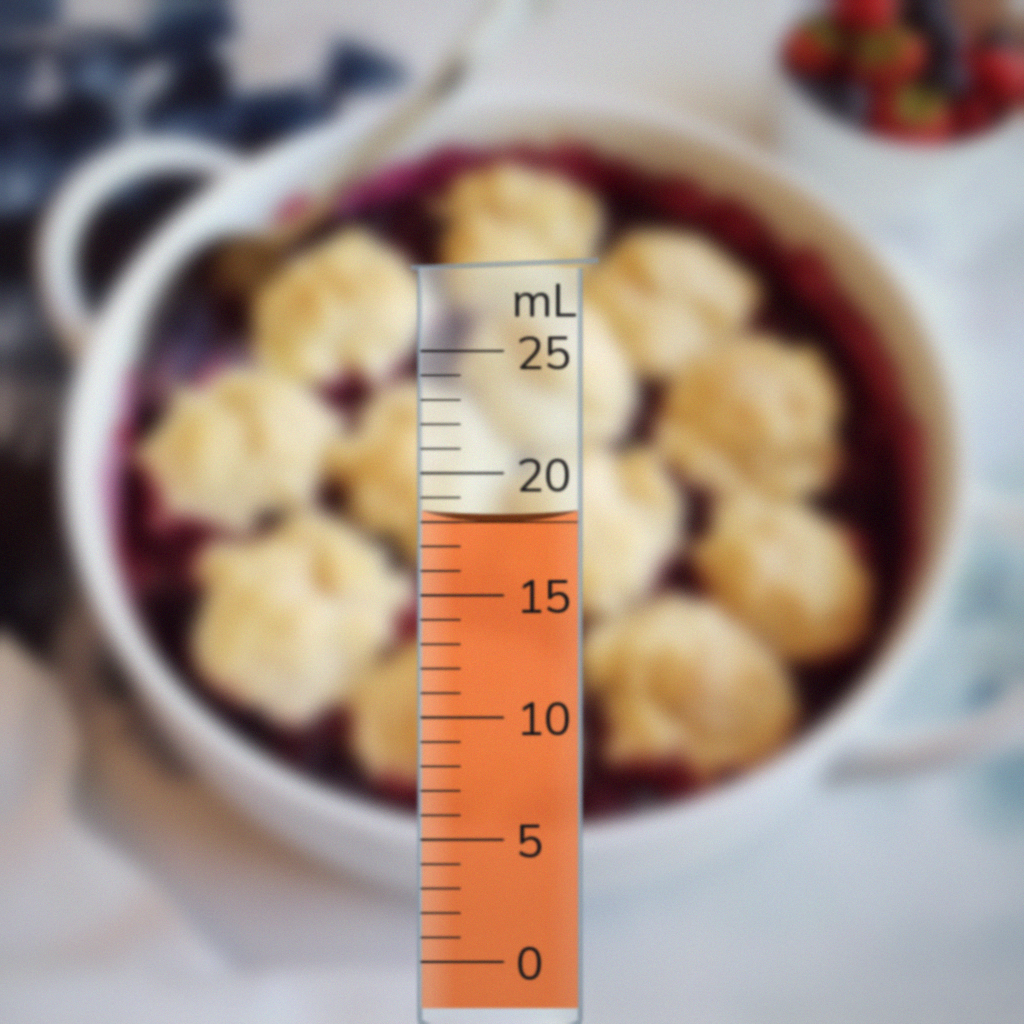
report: 18 (mL)
